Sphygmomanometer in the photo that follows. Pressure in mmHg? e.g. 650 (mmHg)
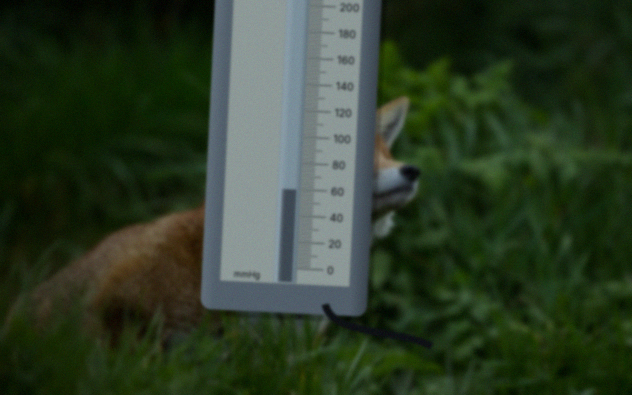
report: 60 (mmHg)
